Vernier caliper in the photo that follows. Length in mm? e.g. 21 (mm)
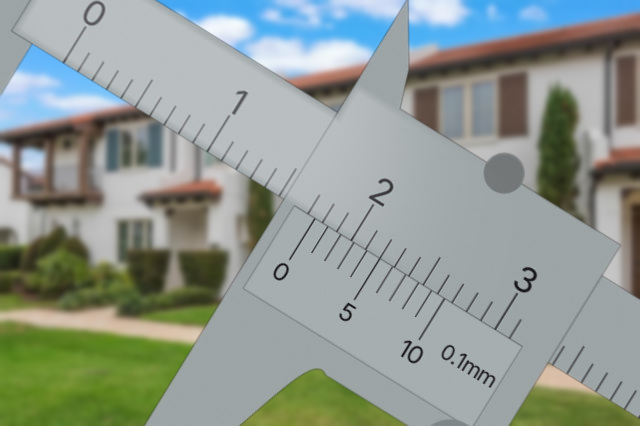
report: 17.5 (mm)
